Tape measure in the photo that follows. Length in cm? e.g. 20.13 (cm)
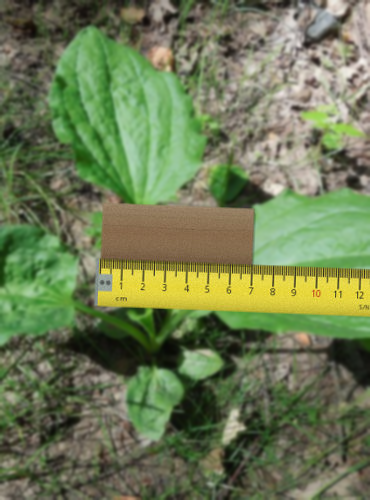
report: 7 (cm)
